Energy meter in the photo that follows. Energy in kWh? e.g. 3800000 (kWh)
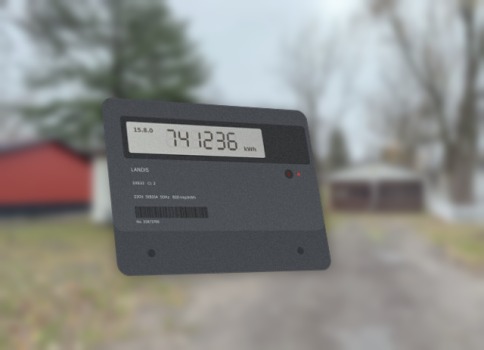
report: 741236 (kWh)
